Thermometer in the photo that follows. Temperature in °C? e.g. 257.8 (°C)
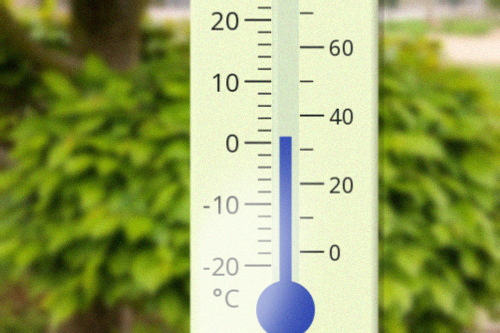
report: 1 (°C)
